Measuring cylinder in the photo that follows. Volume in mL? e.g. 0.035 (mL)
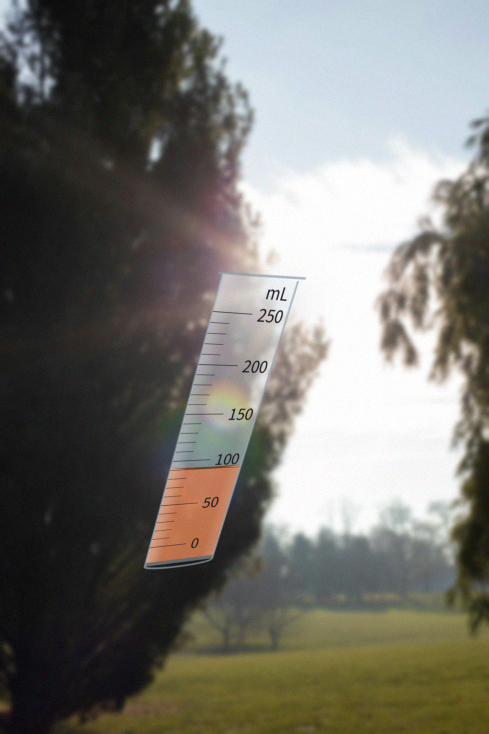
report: 90 (mL)
